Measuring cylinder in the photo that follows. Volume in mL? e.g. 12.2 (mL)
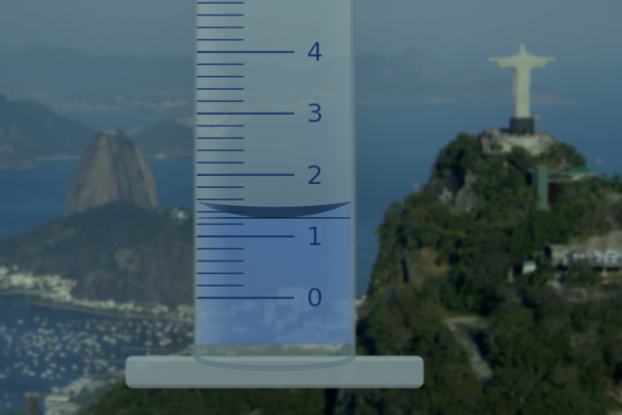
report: 1.3 (mL)
